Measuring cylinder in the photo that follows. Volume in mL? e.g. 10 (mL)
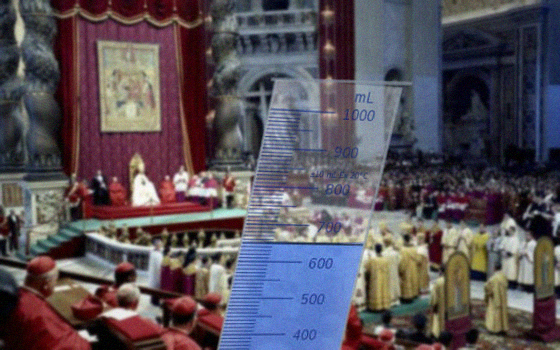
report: 650 (mL)
